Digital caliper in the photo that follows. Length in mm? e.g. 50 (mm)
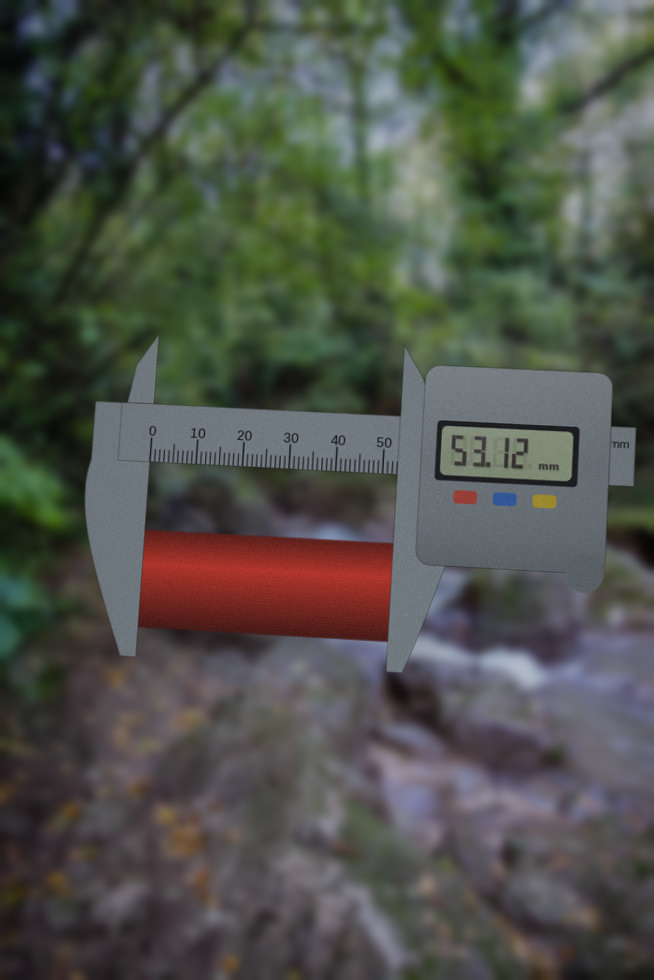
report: 53.12 (mm)
